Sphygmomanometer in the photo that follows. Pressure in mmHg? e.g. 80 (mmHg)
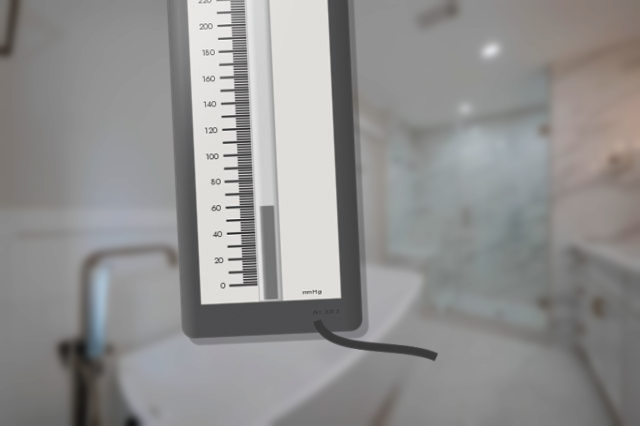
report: 60 (mmHg)
